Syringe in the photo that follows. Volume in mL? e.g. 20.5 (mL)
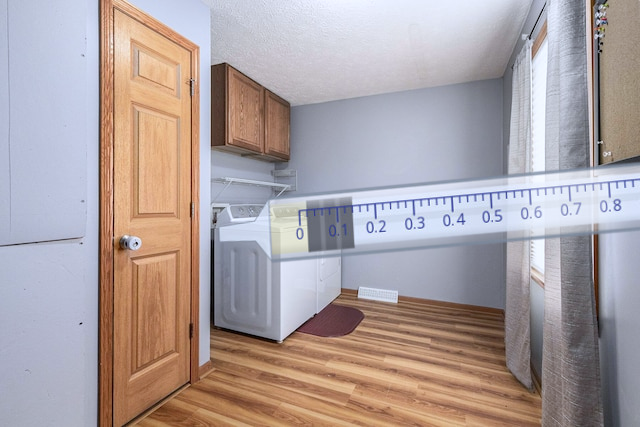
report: 0.02 (mL)
